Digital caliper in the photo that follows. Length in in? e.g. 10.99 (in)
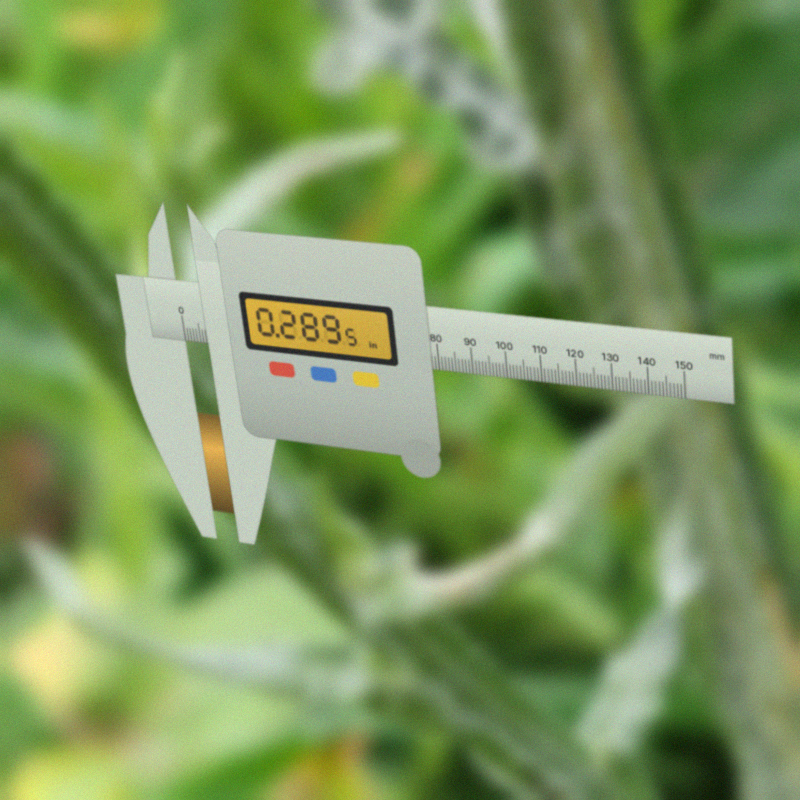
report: 0.2895 (in)
